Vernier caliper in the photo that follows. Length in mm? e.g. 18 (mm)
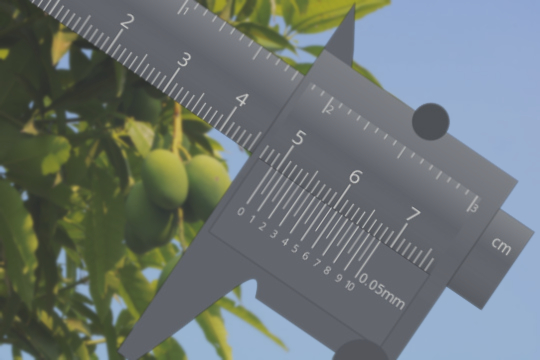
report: 49.2 (mm)
